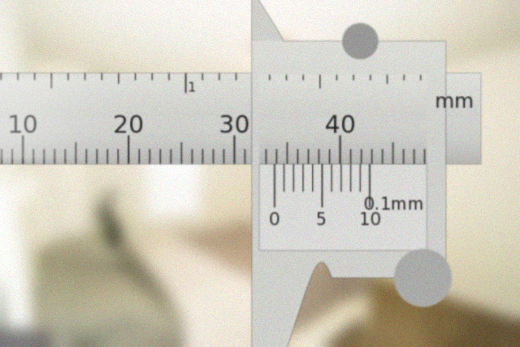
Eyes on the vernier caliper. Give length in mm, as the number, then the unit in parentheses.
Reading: 33.8 (mm)
